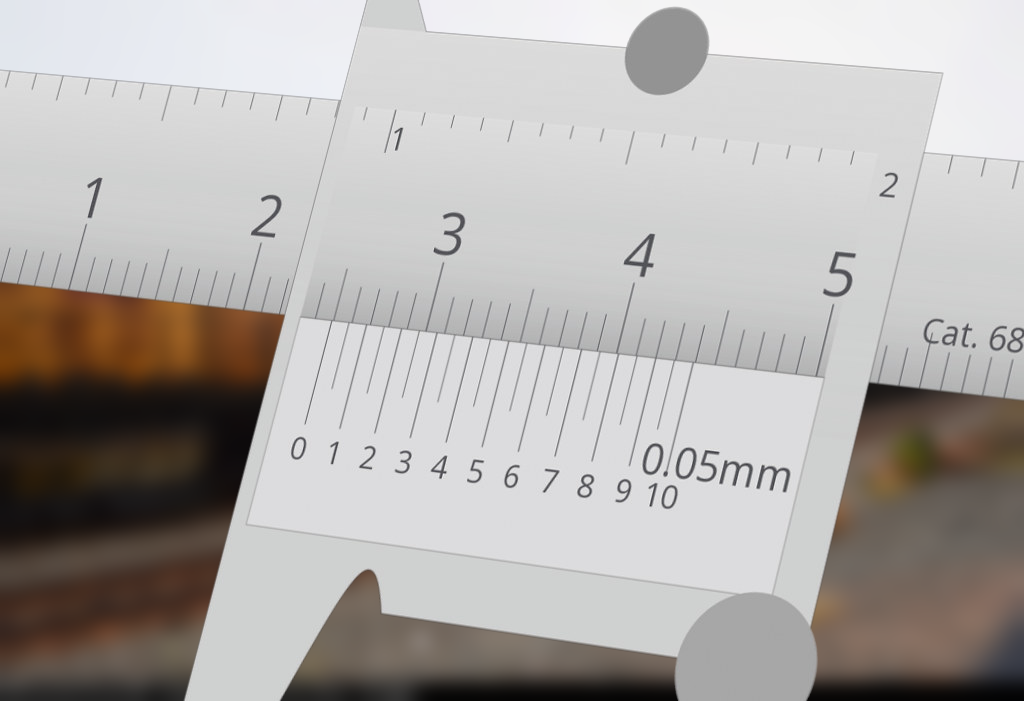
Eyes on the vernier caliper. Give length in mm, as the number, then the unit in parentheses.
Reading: 24.9 (mm)
